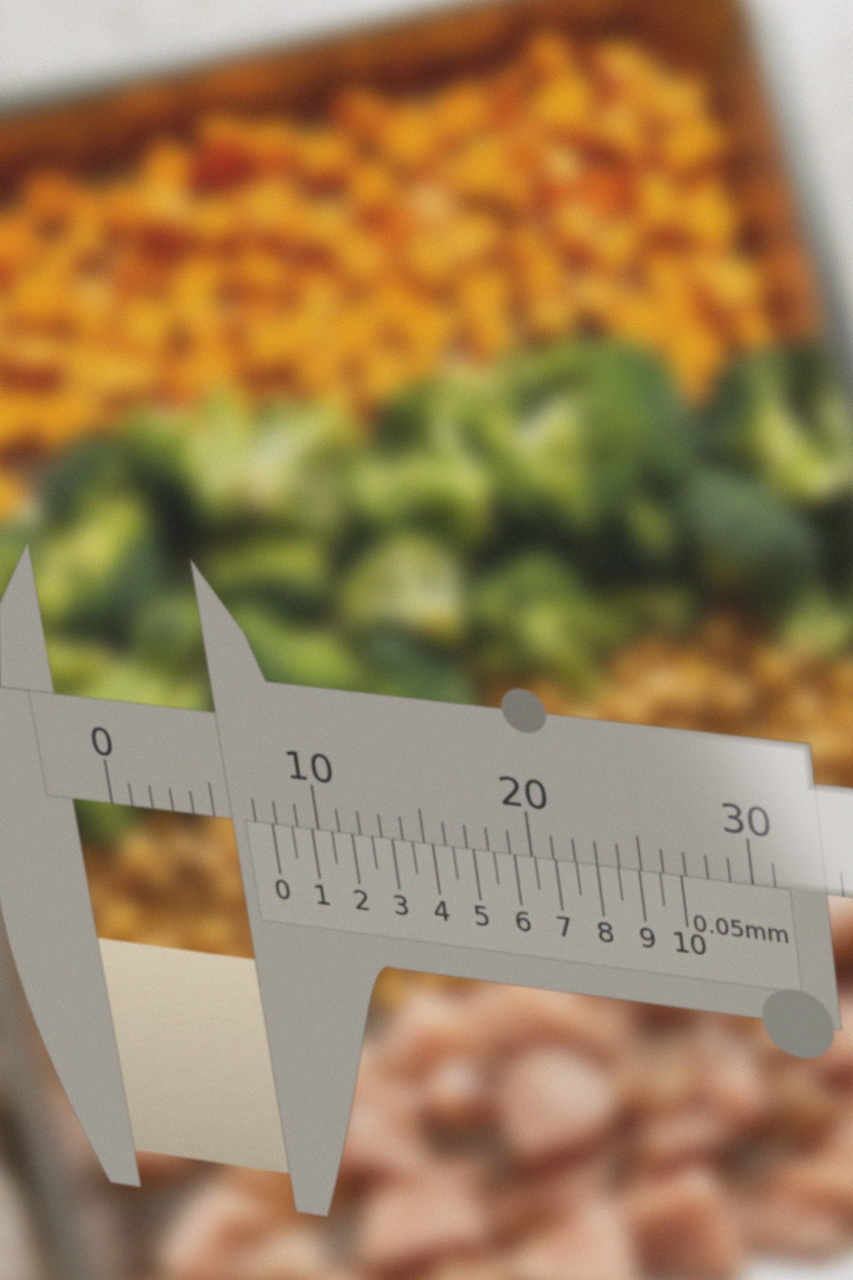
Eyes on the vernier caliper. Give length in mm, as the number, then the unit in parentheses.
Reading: 7.8 (mm)
